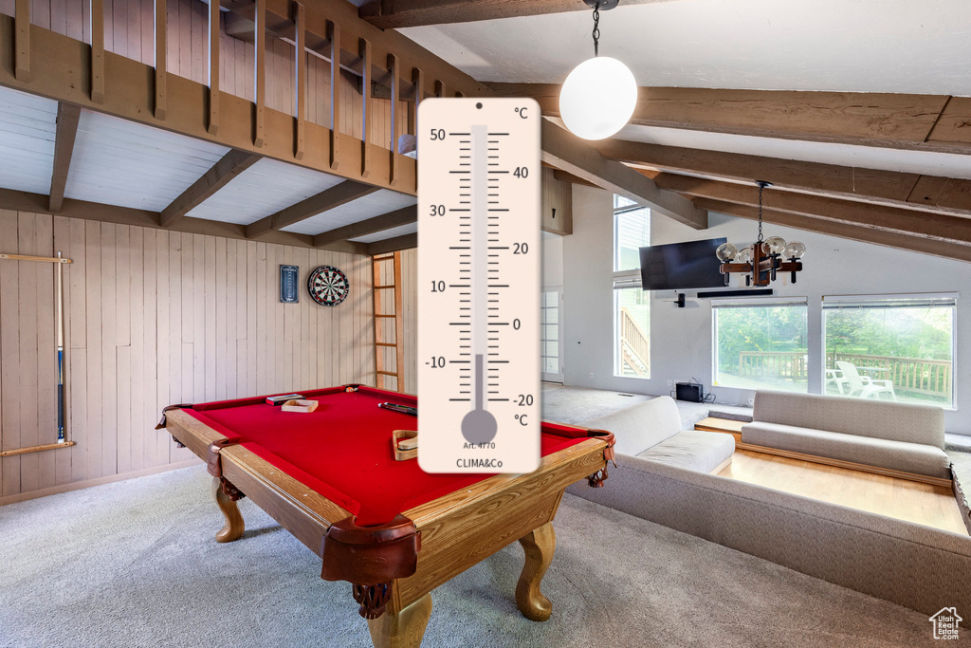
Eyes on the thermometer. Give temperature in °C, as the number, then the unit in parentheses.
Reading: -8 (°C)
